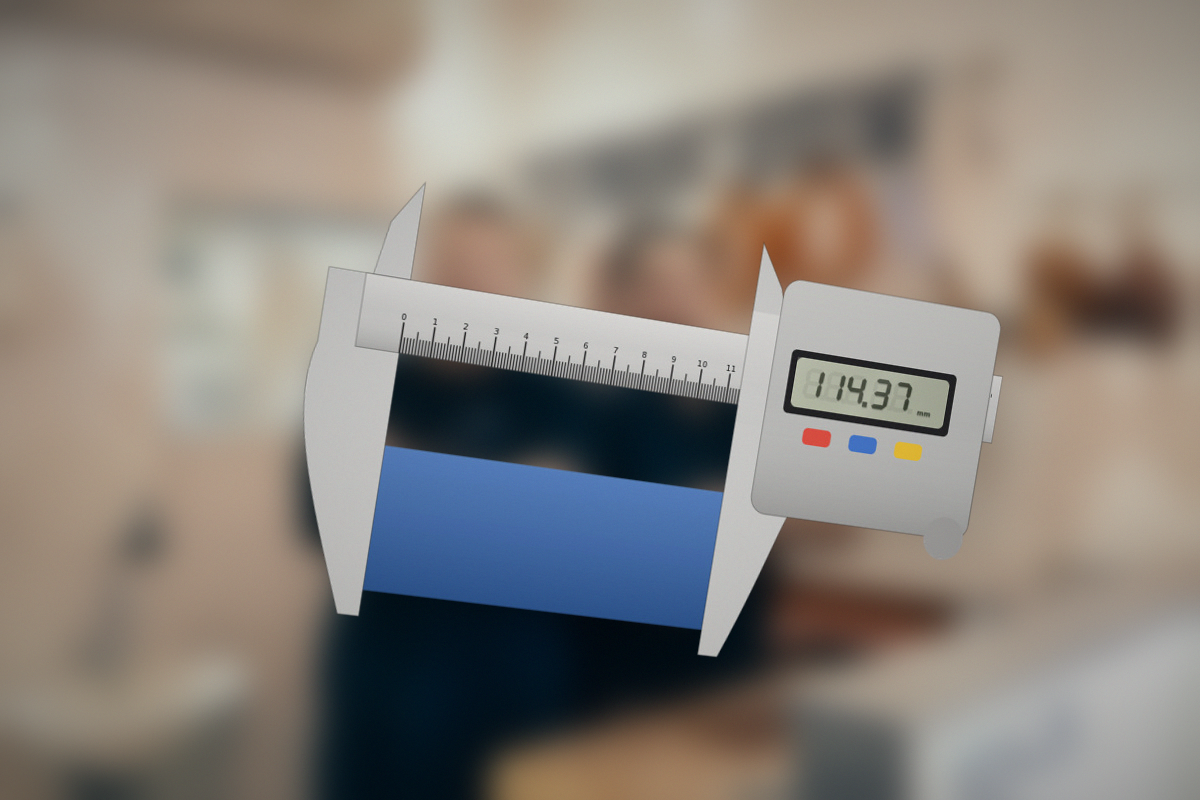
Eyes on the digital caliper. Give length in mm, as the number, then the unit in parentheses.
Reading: 114.37 (mm)
